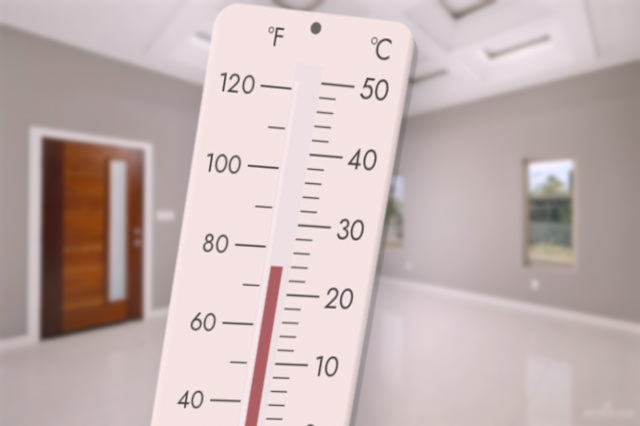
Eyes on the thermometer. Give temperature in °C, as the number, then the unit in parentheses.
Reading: 24 (°C)
